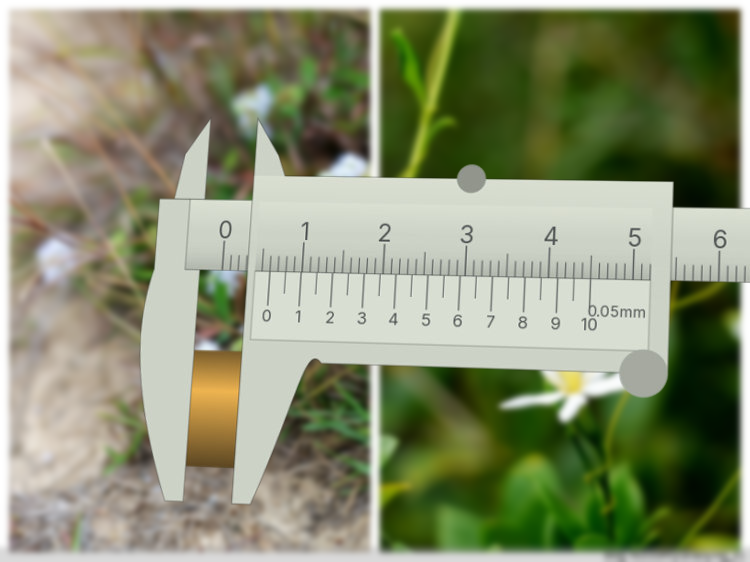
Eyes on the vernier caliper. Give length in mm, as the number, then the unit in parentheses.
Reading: 6.0 (mm)
